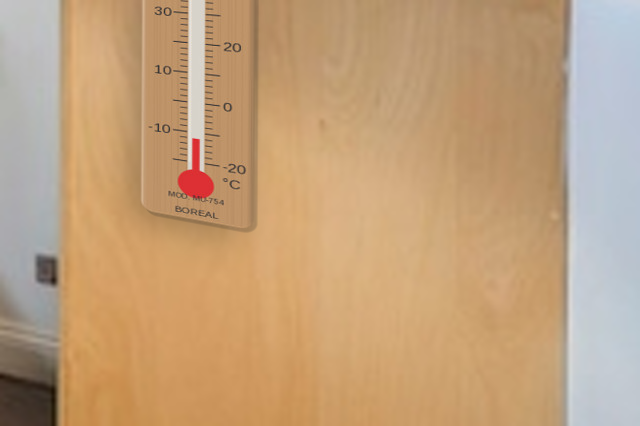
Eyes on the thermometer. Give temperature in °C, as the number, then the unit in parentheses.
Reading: -12 (°C)
